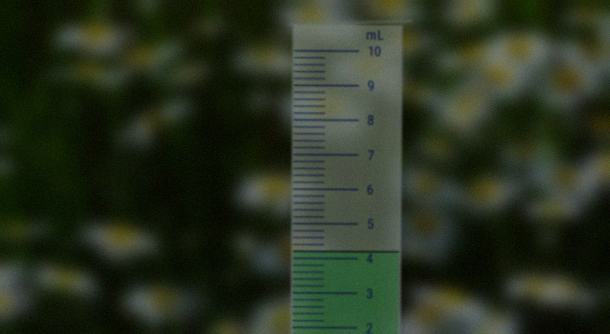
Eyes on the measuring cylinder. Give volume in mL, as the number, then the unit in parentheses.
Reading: 4.2 (mL)
